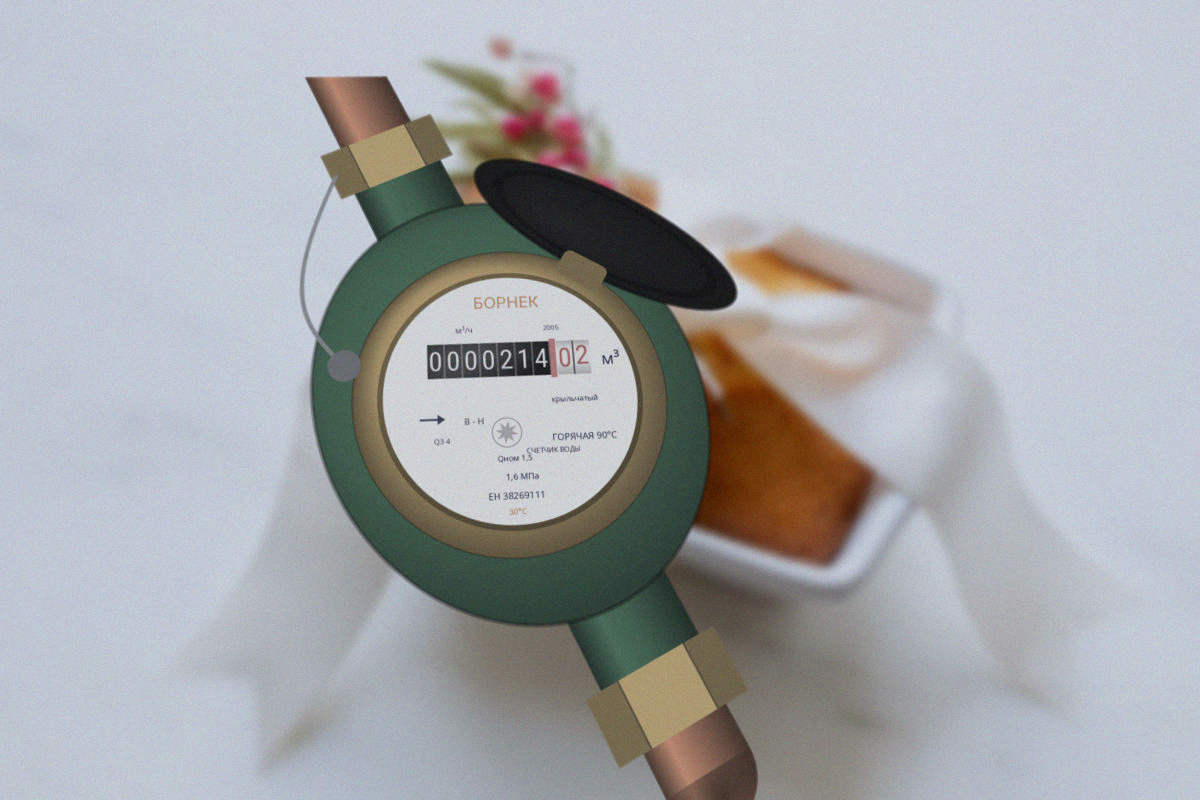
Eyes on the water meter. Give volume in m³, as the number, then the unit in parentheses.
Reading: 214.02 (m³)
